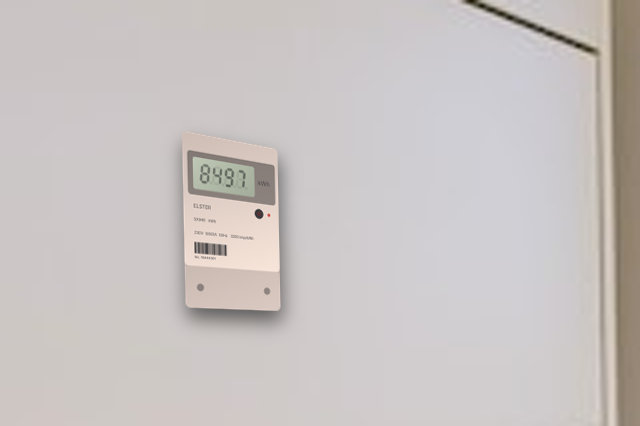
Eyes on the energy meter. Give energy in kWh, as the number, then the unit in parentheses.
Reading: 8497 (kWh)
